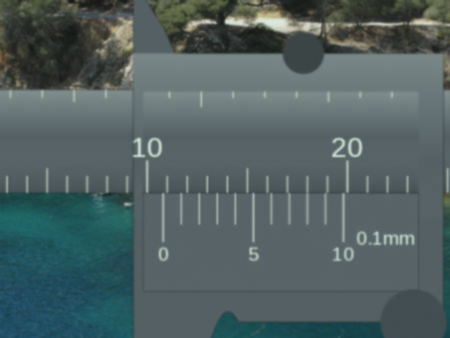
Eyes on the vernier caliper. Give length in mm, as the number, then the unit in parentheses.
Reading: 10.8 (mm)
